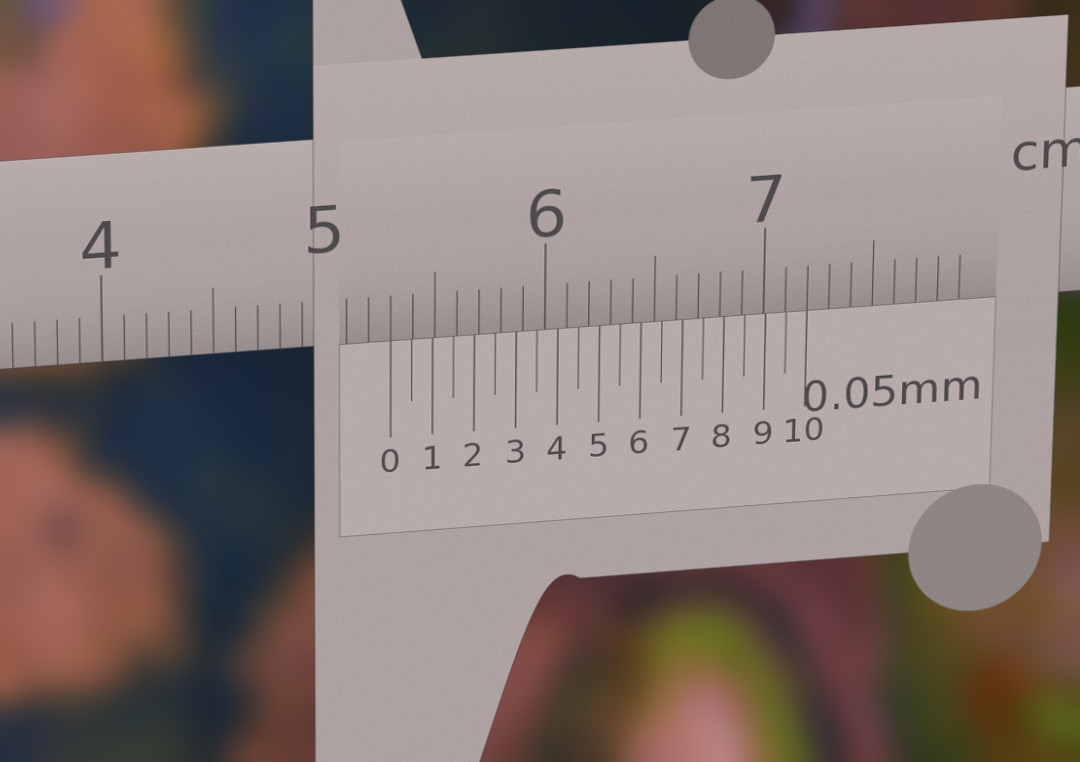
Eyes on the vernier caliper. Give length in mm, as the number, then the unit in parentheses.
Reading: 53.0 (mm)
